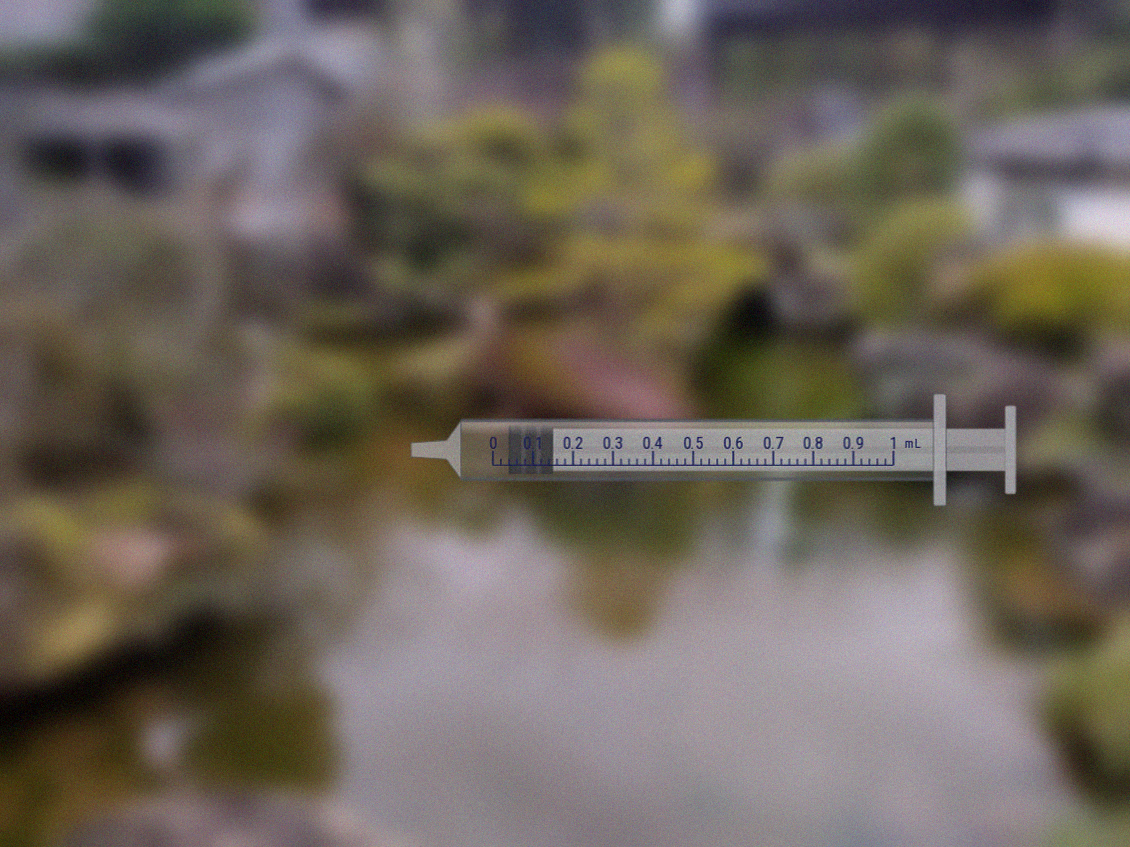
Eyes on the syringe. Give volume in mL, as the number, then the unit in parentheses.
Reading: 0.04 (mL)
